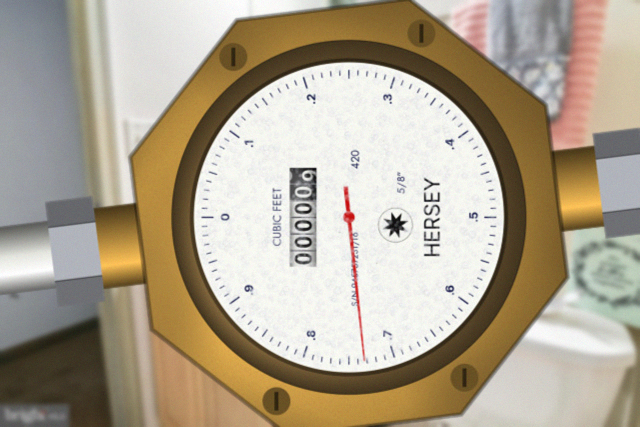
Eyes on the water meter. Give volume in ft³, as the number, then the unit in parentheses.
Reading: 8.73 (ft³)
